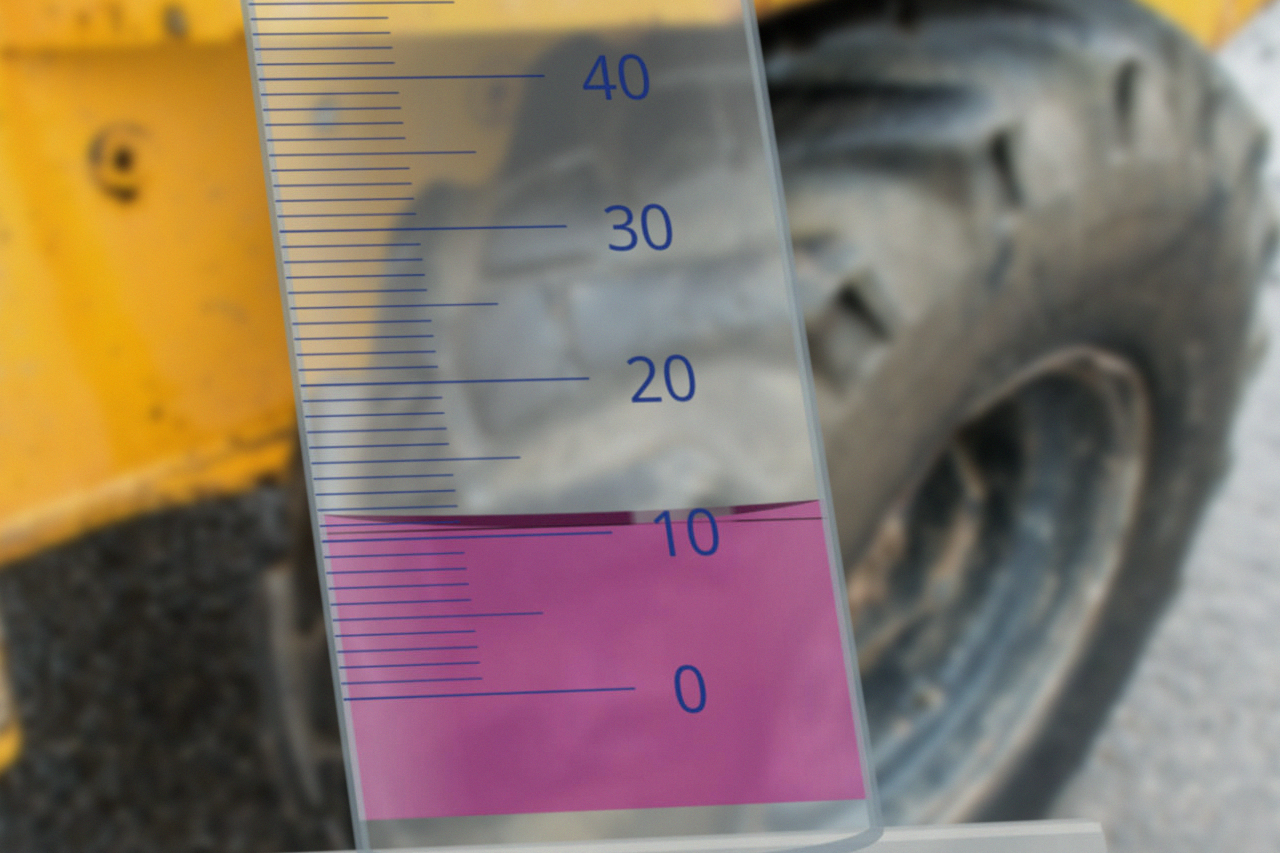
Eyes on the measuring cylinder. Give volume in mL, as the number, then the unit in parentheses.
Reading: 10.5 (mL)
